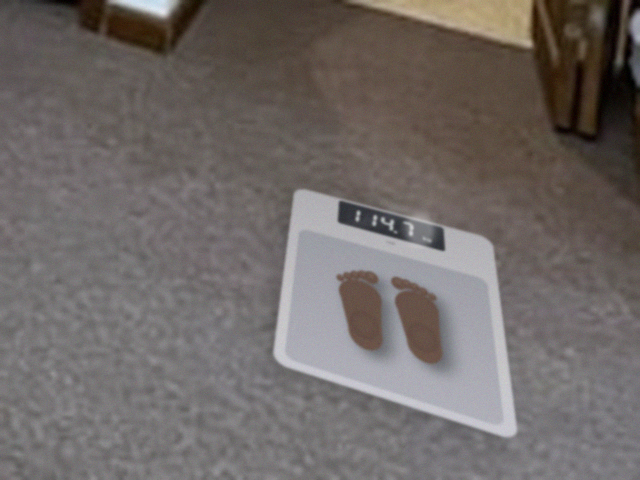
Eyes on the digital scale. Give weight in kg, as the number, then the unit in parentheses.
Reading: 114.7 (kg)
